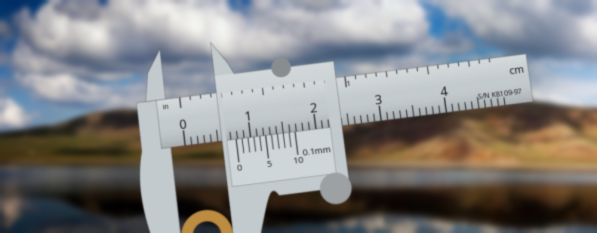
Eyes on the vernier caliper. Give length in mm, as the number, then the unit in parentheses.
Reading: 7.8 (mm)
